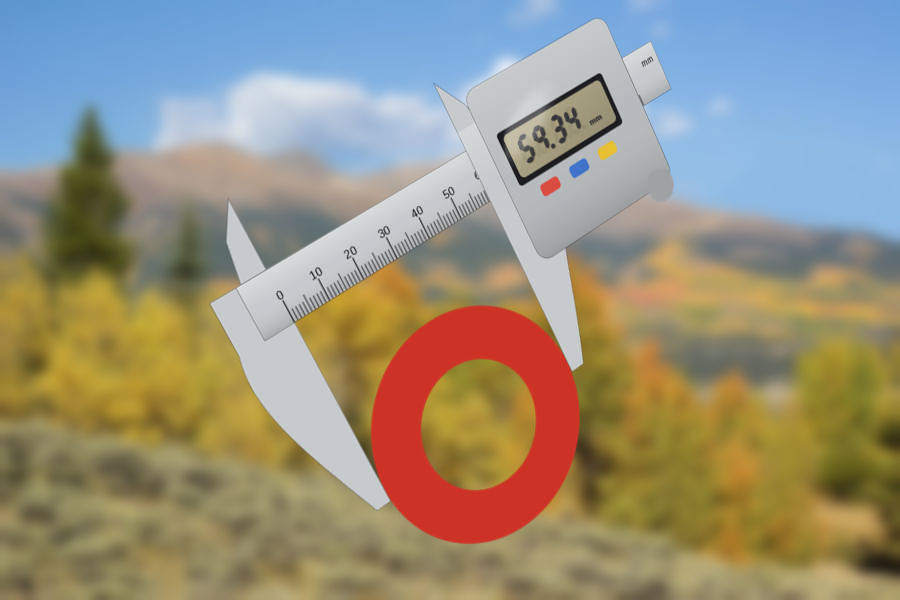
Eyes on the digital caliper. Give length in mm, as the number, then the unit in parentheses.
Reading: 59.34 (mm)
